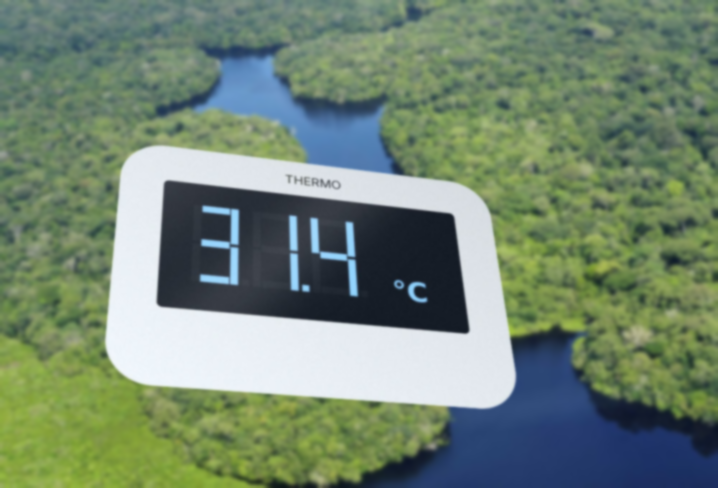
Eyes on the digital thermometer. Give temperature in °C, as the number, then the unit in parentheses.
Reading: 31.4 (°C)
